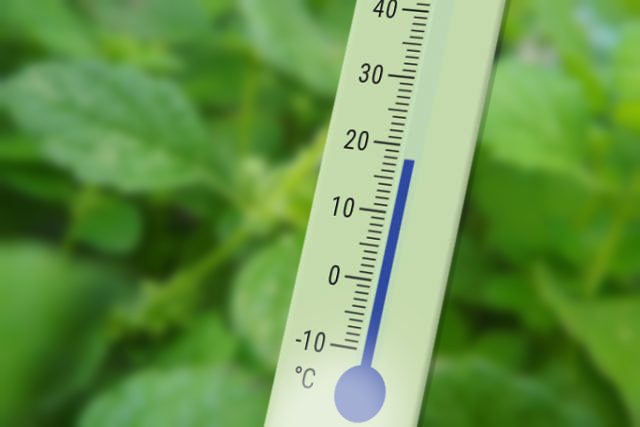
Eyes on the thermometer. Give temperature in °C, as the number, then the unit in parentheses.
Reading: 18 (°C)
